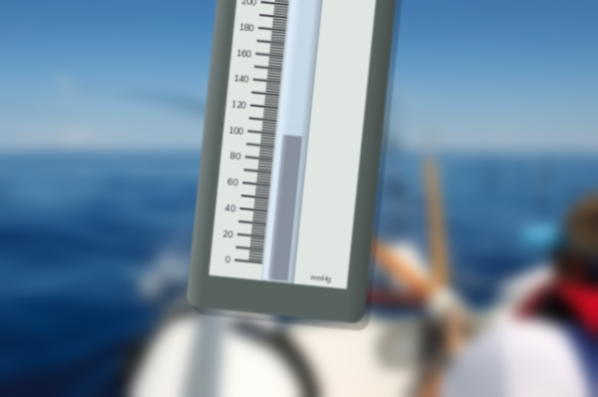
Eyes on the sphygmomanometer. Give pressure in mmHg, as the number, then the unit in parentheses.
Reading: 100 (mmHg)
